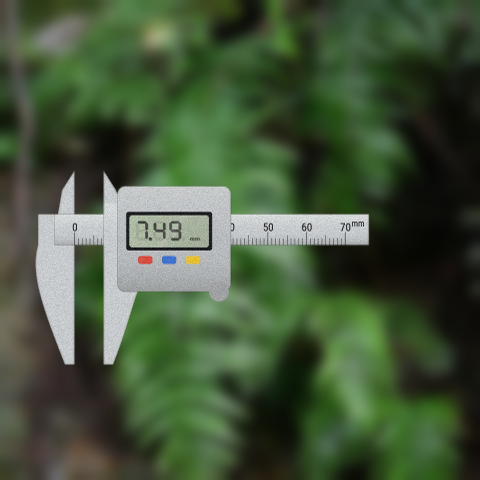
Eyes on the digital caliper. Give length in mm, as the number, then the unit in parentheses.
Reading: 7.49 (mm)
